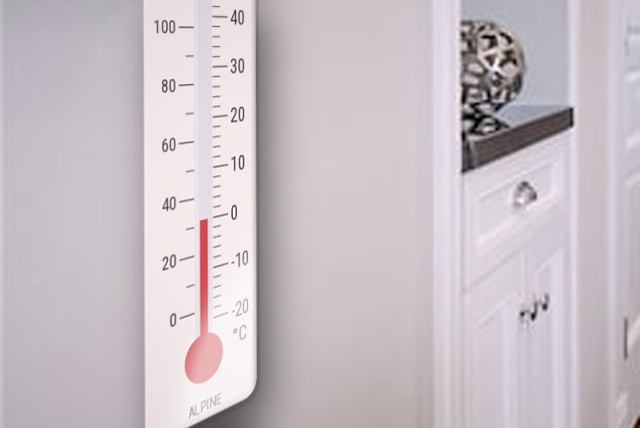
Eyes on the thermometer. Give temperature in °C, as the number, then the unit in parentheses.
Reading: 0 (°C)
